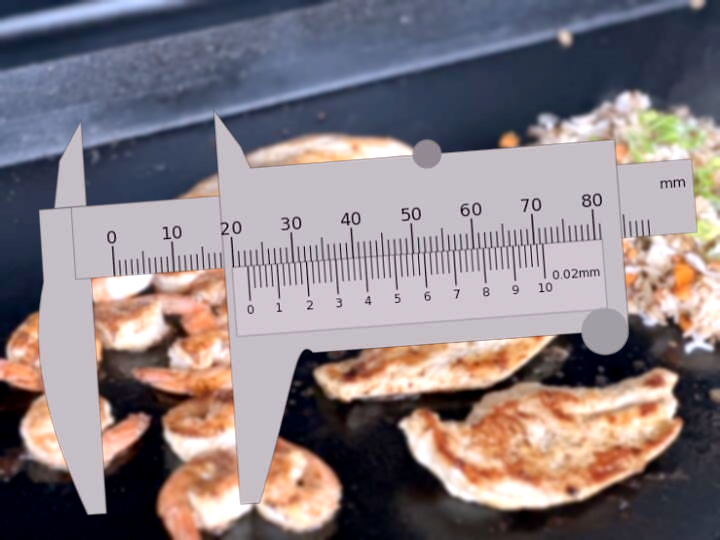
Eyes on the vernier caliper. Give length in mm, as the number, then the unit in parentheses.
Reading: 22.4 (mm)
